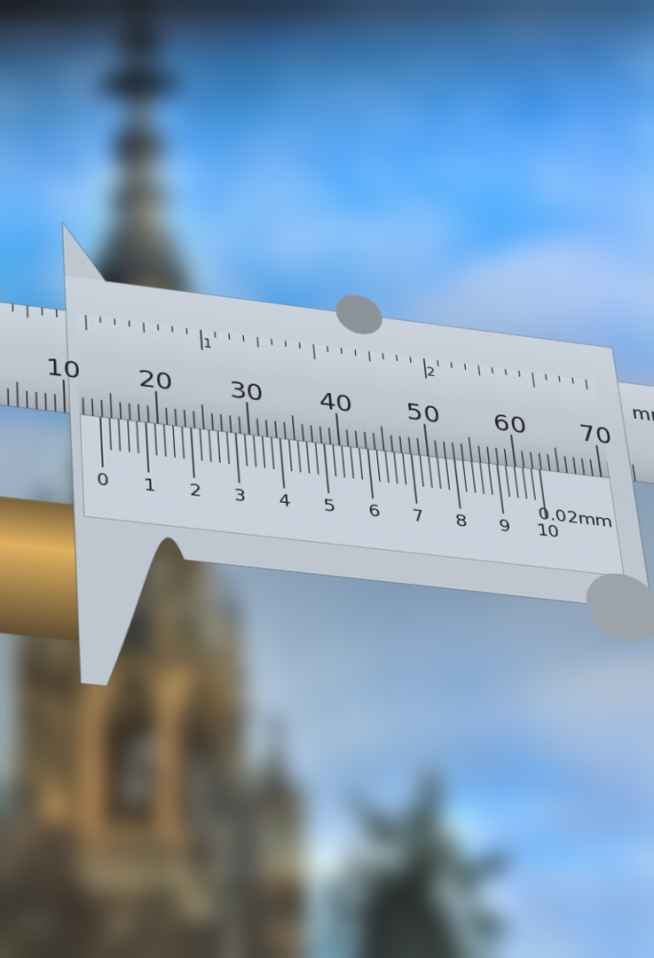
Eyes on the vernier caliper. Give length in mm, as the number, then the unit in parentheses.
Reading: 13.8 (mm)
